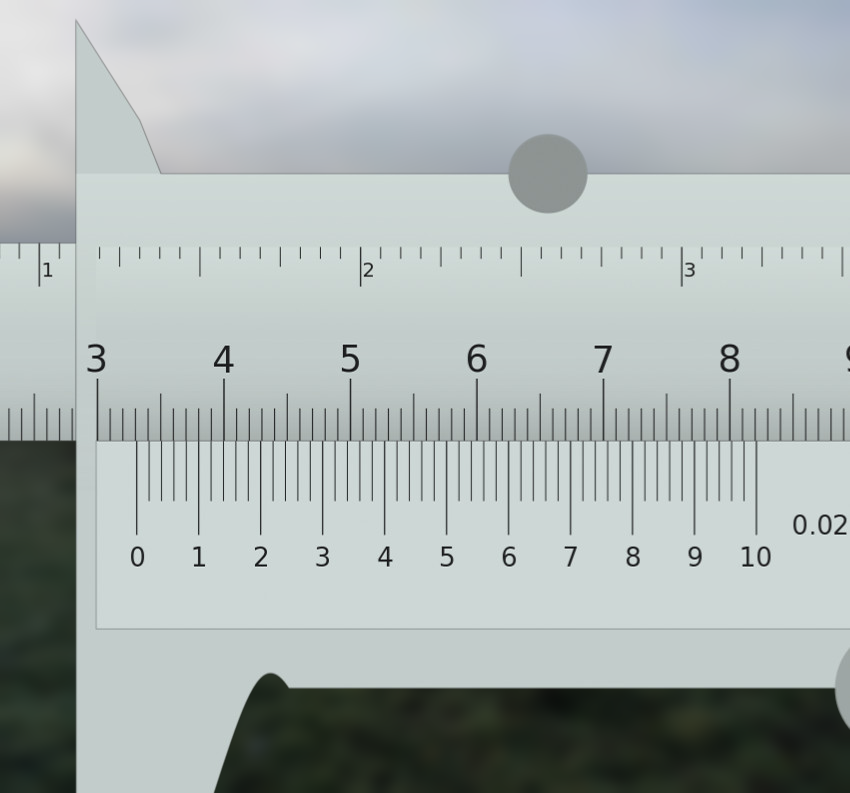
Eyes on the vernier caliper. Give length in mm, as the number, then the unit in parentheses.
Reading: 33.1 (mm)
